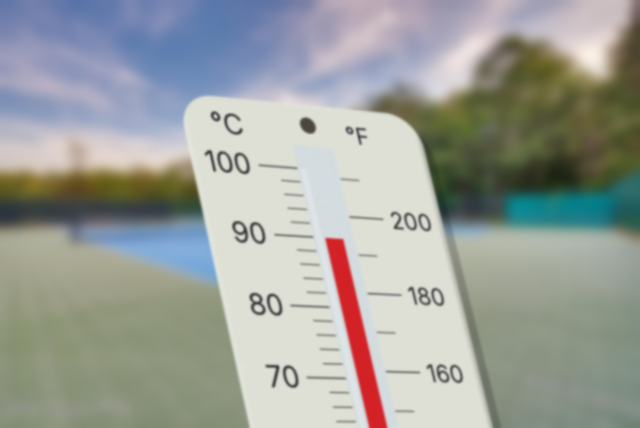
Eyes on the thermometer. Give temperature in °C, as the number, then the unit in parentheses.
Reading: 90 (°C)
